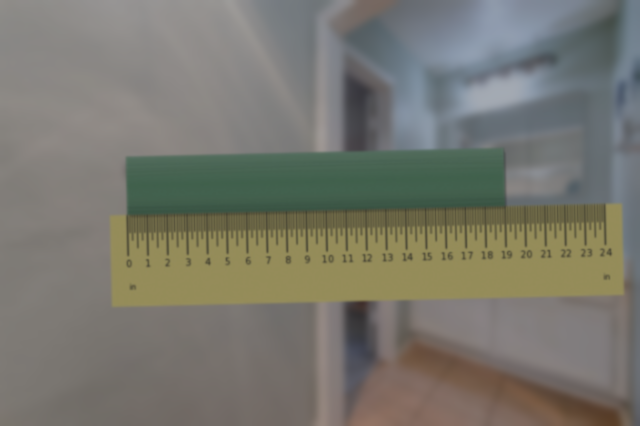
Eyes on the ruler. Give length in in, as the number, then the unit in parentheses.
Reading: 19 (in)
